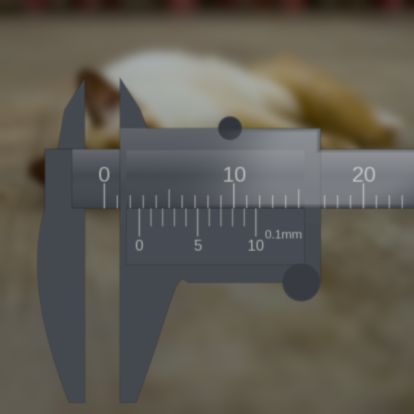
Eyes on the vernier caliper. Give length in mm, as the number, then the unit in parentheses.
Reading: 2.7 (mm)
